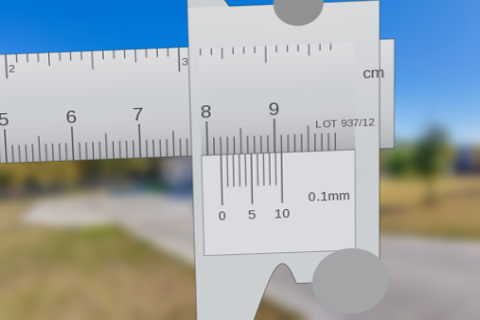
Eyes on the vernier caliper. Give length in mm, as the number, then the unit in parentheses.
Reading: 82.0 (mm)
